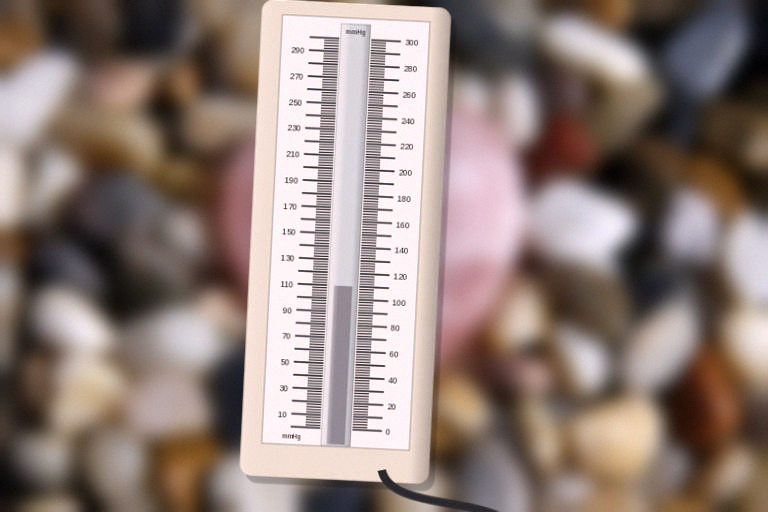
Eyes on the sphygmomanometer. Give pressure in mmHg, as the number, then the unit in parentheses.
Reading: 110 (mmHg)
